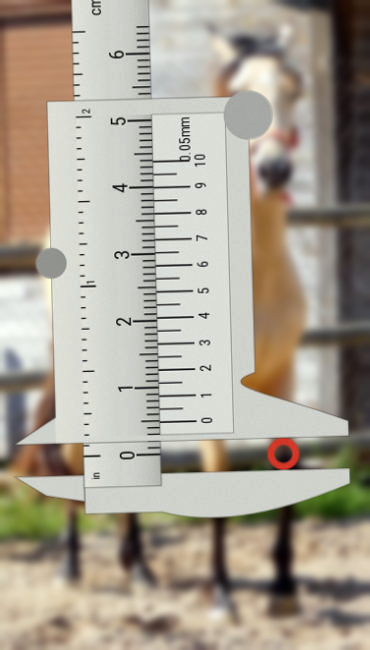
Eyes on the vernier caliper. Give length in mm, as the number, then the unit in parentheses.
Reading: 4.8 (mm)
